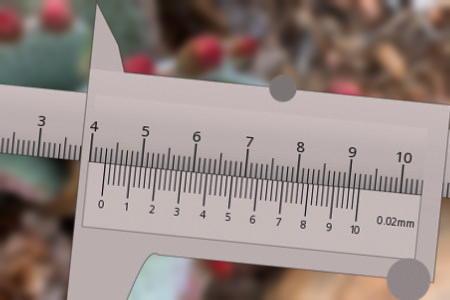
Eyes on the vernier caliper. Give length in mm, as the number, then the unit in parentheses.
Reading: 43.0 (mm)
